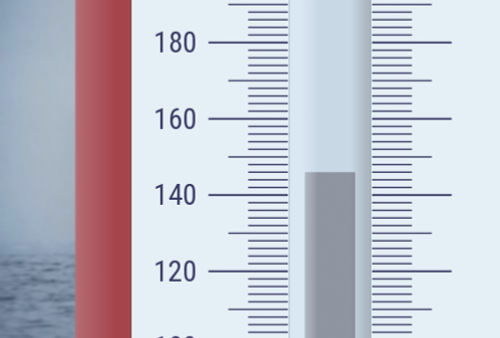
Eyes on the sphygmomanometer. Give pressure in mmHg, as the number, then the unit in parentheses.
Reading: 146 (mmHg)
